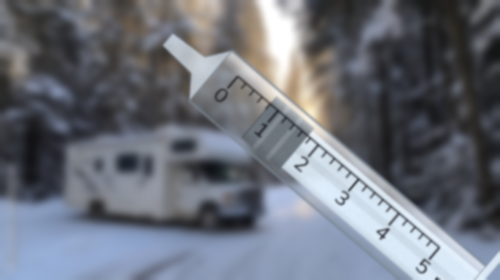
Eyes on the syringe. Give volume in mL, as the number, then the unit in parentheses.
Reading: 0.8 (mL)
